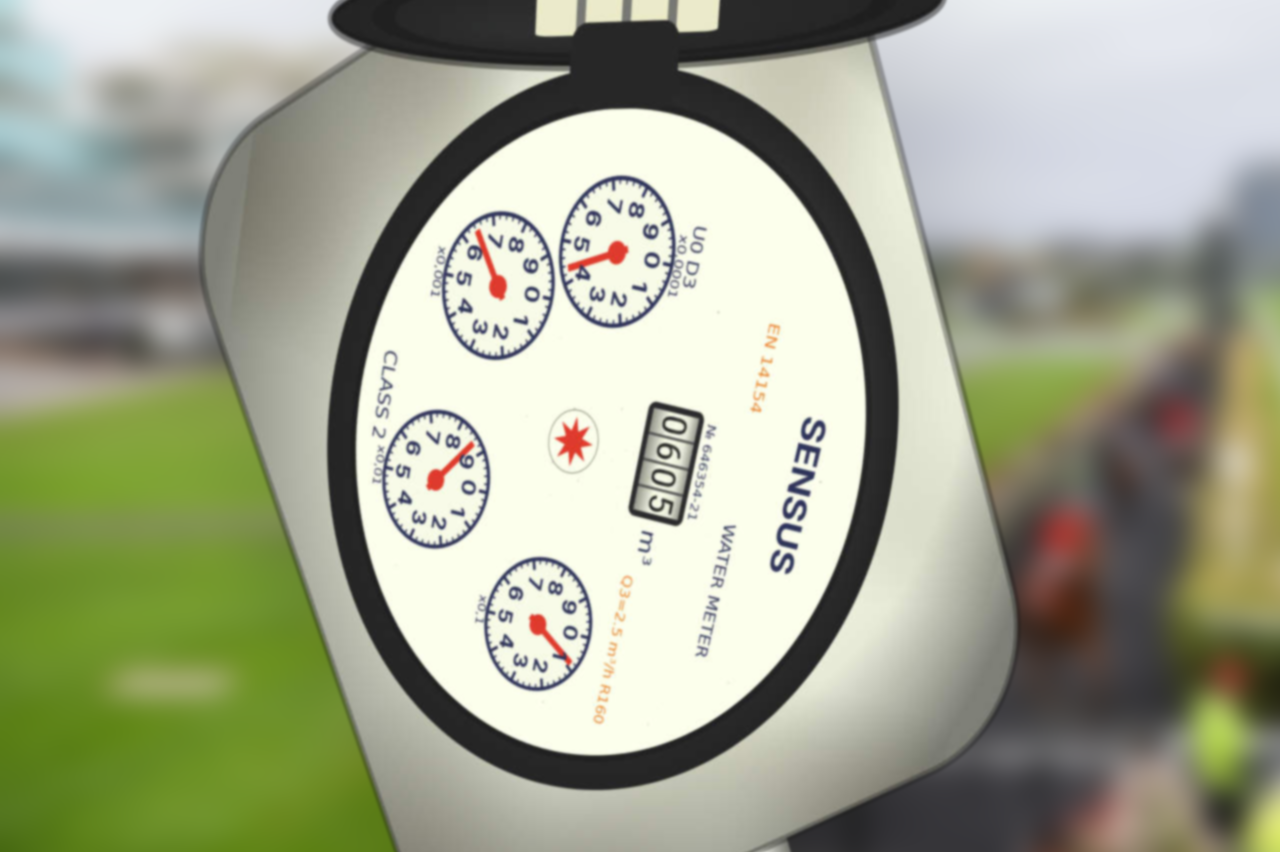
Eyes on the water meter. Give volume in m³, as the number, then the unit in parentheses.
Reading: 605.0864 (m³)
